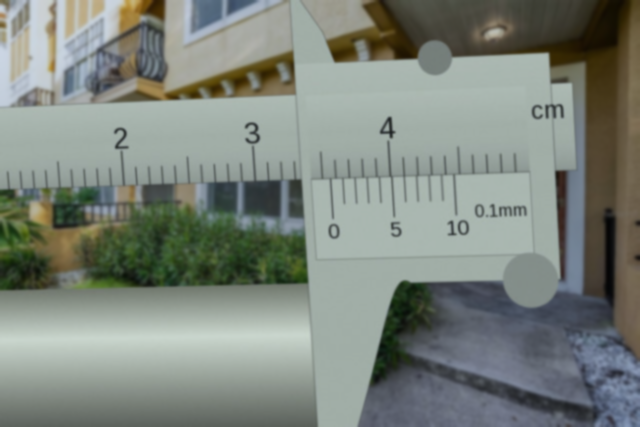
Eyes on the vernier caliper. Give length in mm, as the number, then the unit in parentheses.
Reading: 35.6 (mm)
